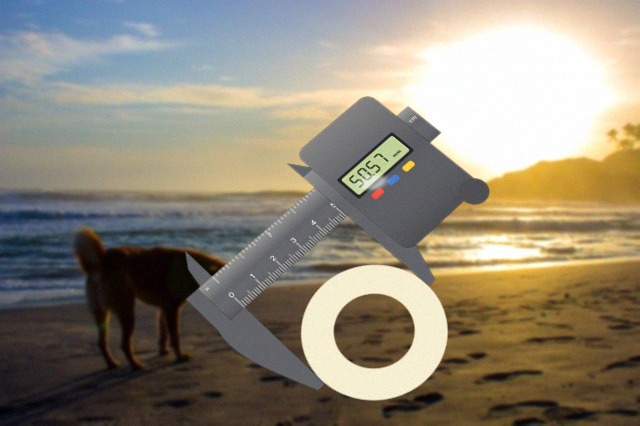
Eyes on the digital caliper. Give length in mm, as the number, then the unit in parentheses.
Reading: 50.57 (mm)
